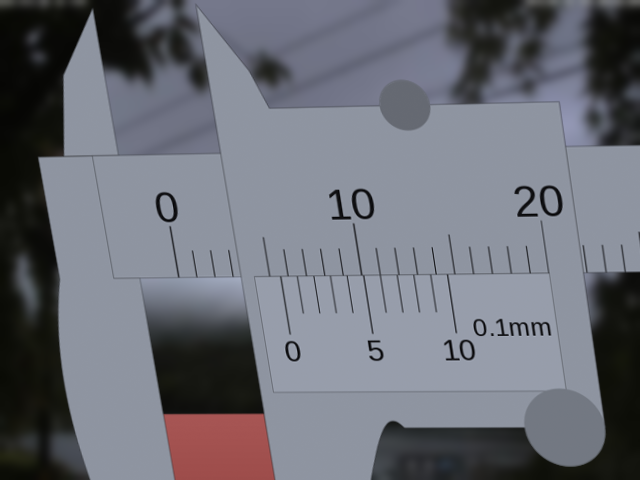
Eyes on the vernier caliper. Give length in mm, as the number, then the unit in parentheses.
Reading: 5.6 (mm)
